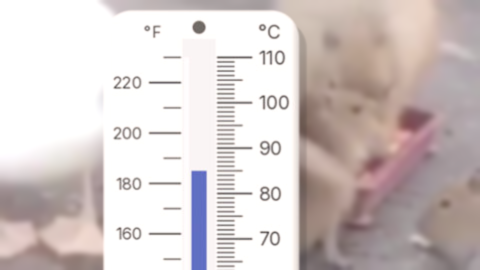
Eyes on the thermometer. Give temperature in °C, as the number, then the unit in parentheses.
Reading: 85 (°C)
